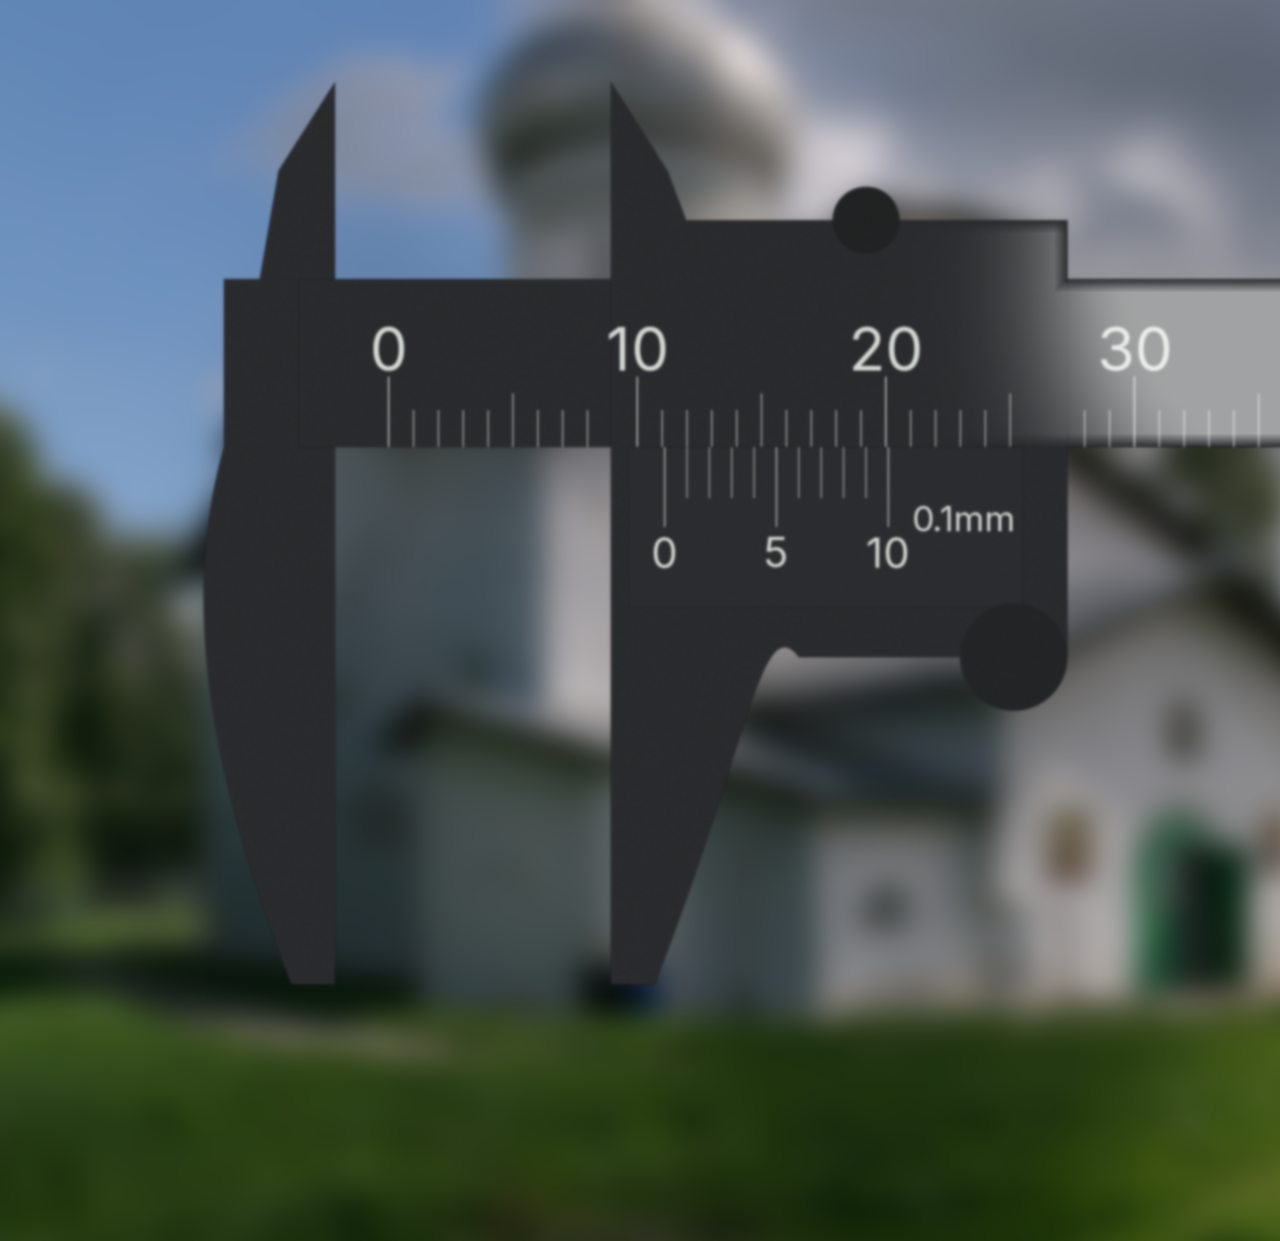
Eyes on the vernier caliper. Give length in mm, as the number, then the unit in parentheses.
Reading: 11.1 (mm)
